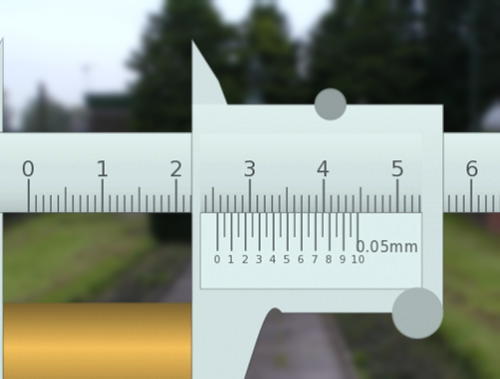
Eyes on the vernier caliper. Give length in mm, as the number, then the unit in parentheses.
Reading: 25.6 (mm)
